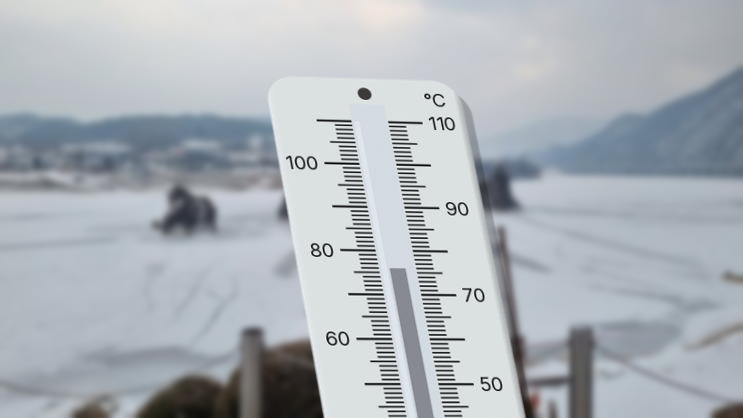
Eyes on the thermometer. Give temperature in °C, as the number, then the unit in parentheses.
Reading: 76 (°C)
